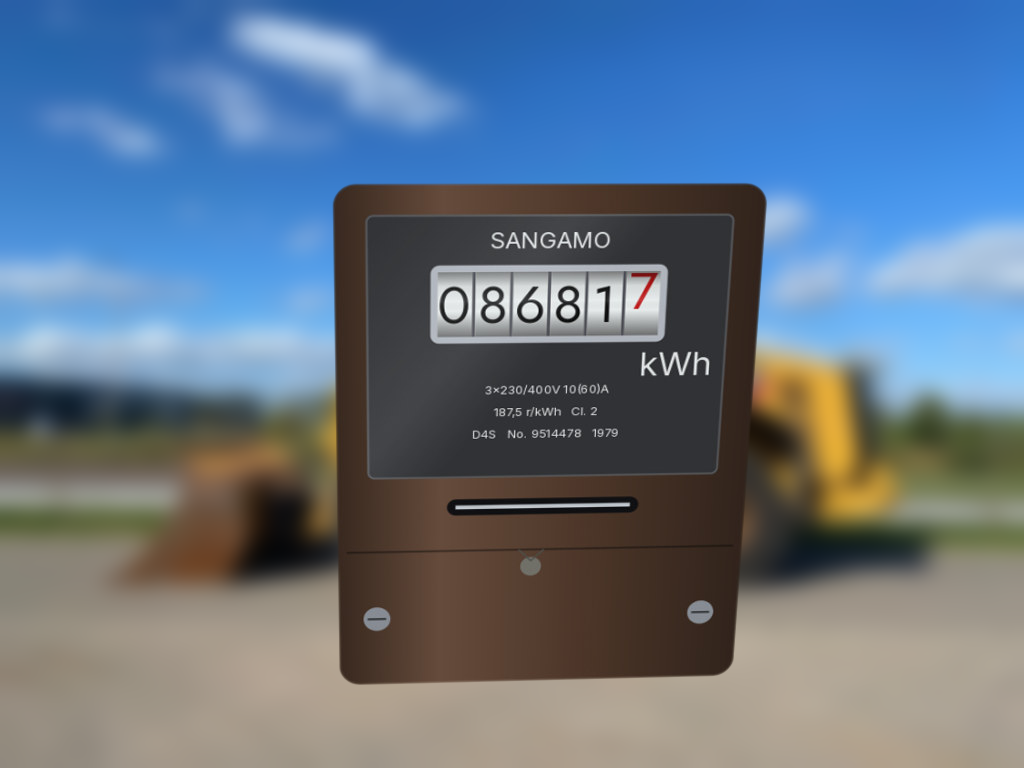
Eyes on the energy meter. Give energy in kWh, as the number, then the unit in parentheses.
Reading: 8681.7 (kWh)
